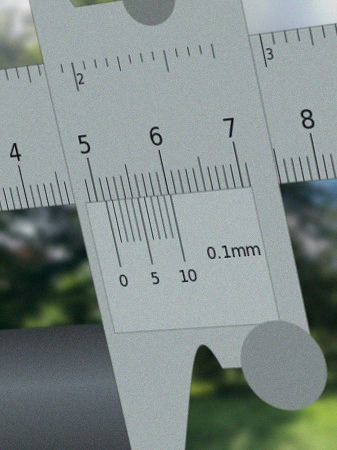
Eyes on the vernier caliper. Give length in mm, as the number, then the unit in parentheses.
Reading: 51.2 (mm)
